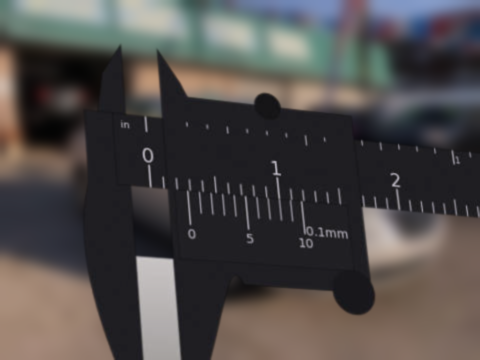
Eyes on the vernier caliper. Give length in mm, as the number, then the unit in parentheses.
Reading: 2.8 (mm)
